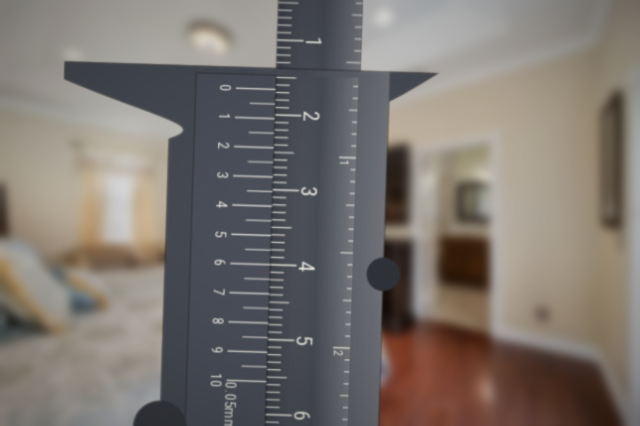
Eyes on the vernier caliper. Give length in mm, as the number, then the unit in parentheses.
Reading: 16.6 (mm)
